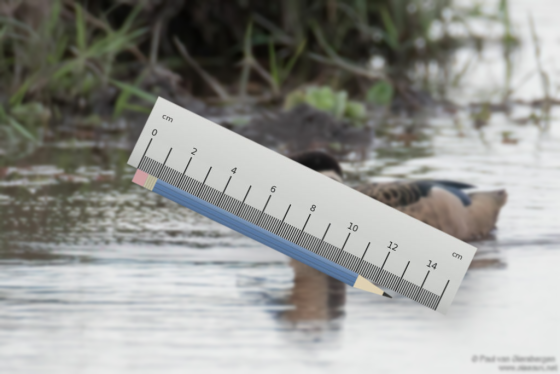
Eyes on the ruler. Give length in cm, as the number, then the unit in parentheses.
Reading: 13 (cm)
